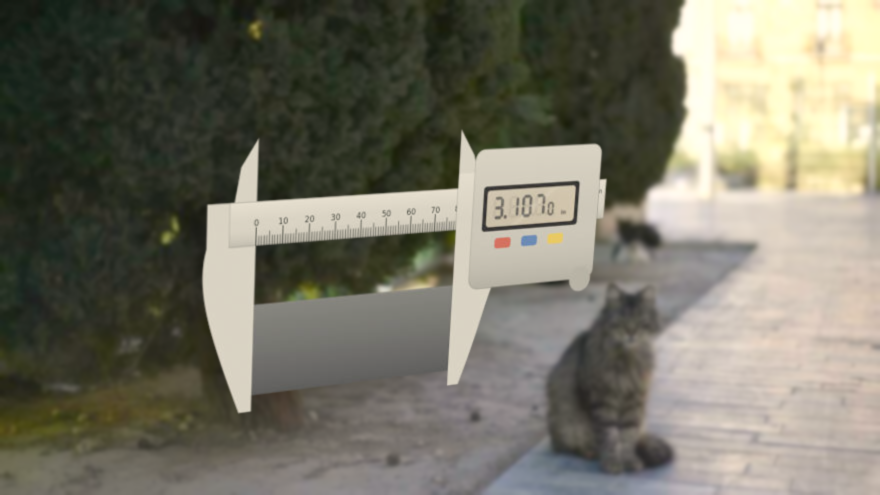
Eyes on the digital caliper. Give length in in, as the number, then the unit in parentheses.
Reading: 3.1070 (in)
